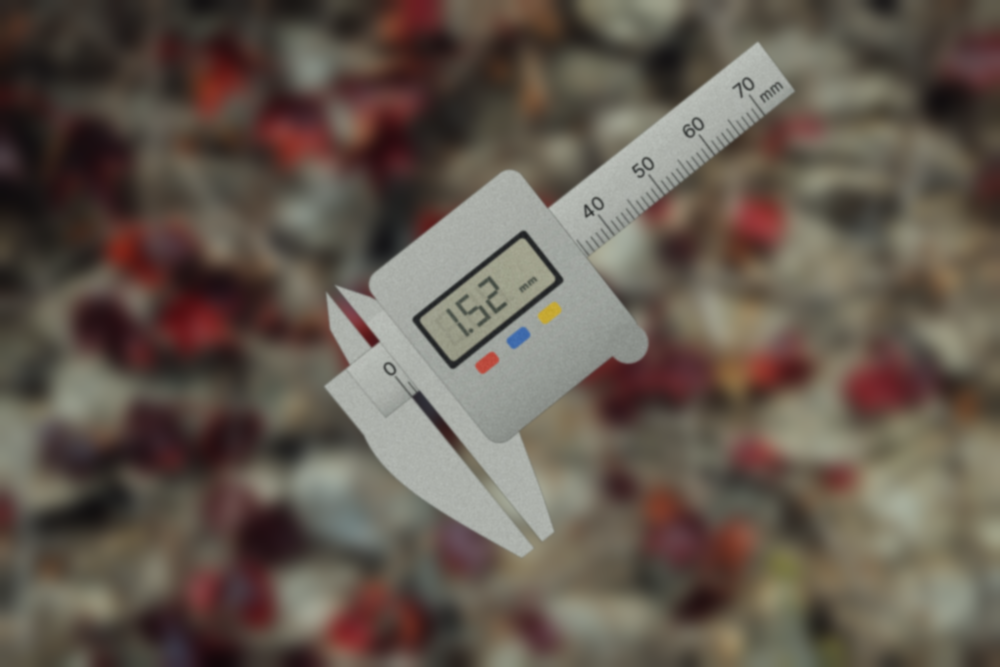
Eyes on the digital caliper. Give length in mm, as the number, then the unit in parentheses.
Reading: 1.52 (mm)
